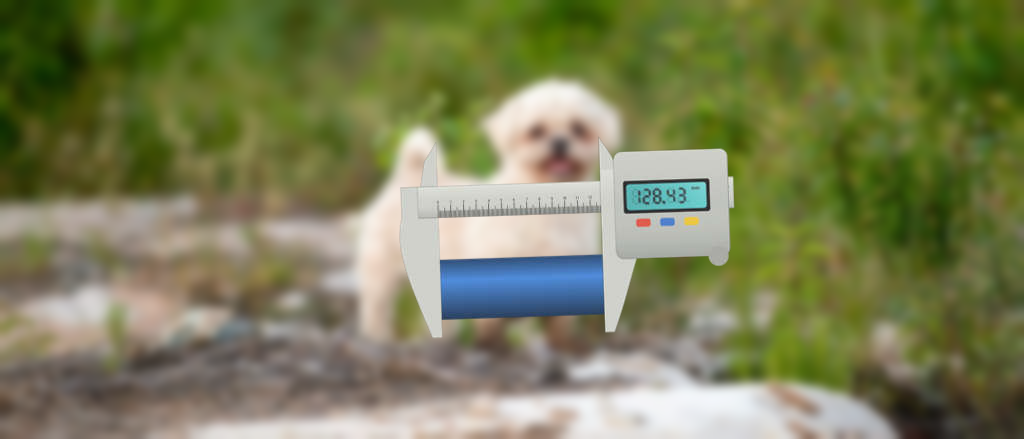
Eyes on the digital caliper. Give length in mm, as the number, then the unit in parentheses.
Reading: 128.43 (mm)
